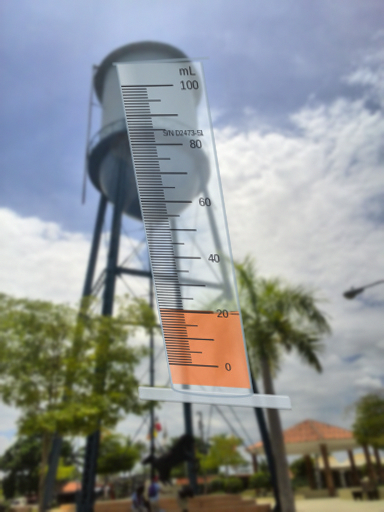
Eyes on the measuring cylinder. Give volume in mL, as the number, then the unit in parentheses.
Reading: 20 (mL)
